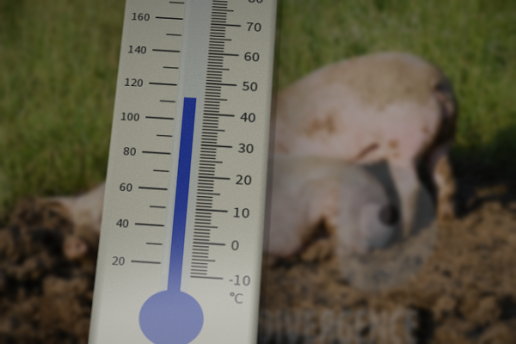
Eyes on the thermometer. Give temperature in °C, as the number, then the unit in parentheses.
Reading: 45 (°C)
